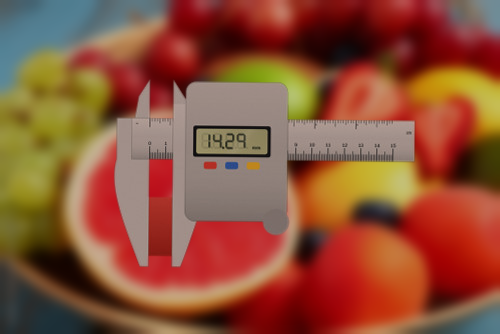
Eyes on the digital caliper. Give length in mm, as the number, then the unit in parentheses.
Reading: 14.29 (mm)
